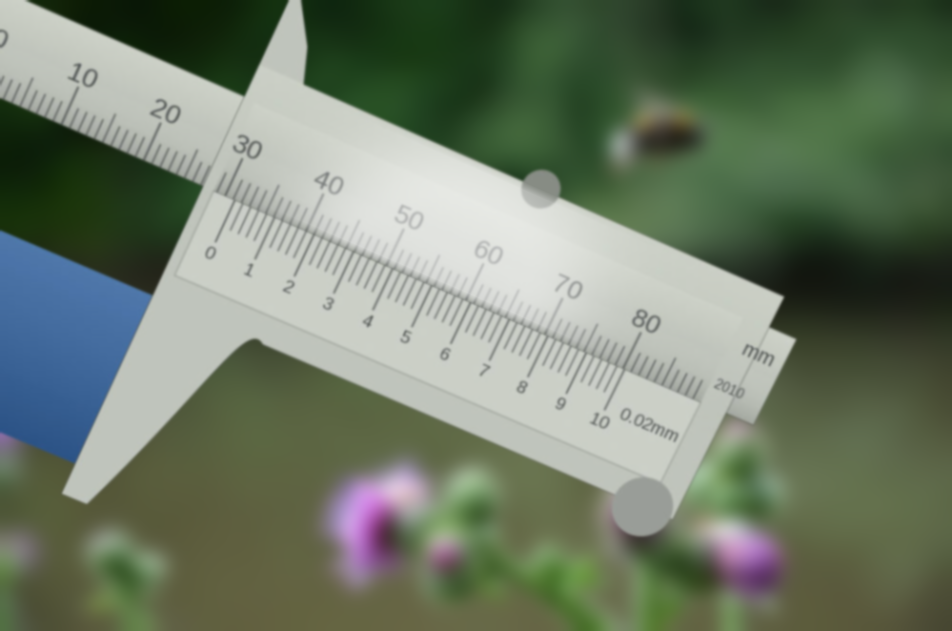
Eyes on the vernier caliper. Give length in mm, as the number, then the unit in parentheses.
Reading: 31.2 (mm)
